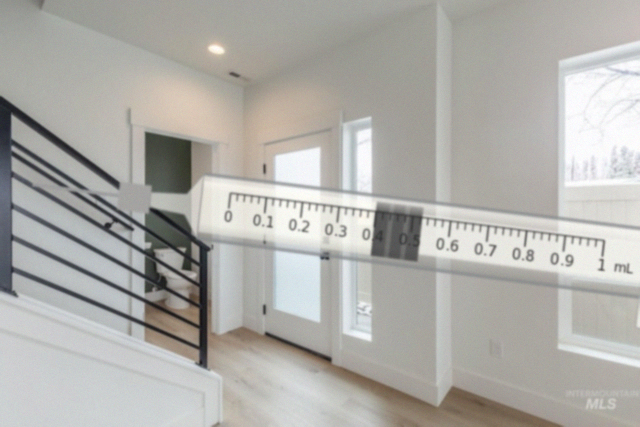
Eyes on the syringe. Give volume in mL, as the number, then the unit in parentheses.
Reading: 0.4 (mL)
